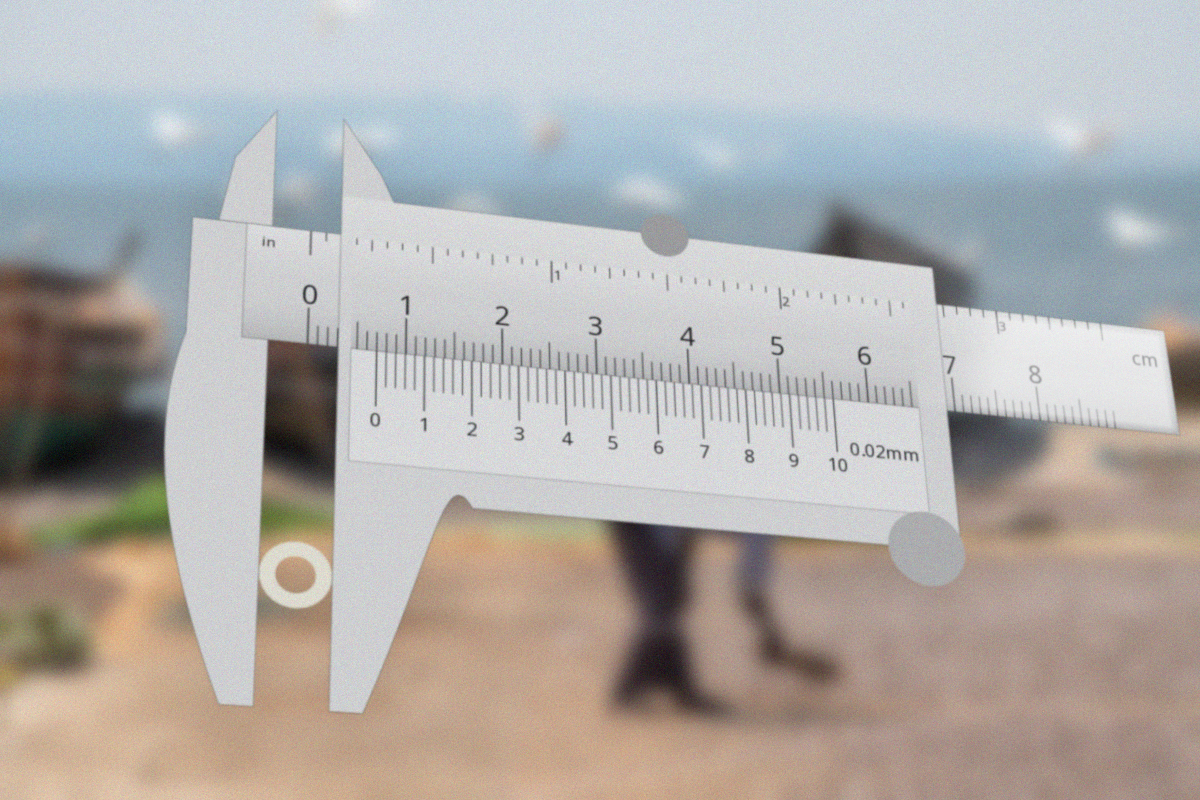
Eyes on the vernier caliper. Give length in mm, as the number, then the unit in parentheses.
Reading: 7.0 (mm)
